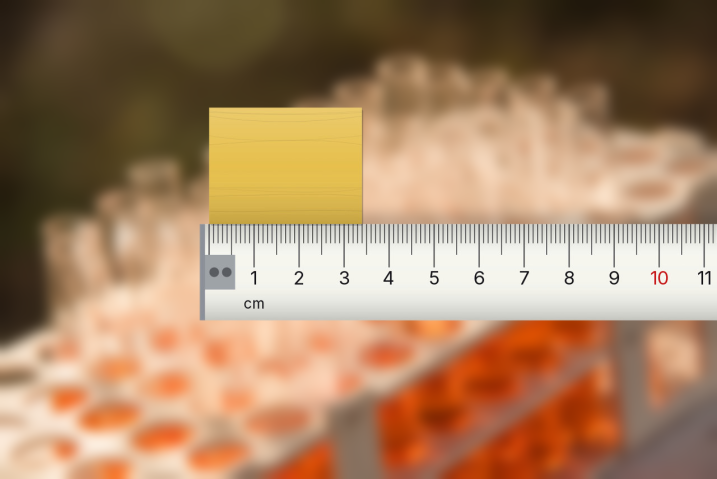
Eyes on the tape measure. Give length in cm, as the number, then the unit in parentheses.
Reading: 3.4 (cm)
